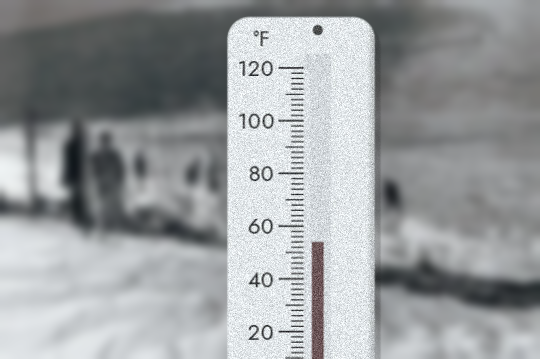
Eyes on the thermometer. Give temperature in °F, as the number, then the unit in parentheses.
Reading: 54 (°F)
